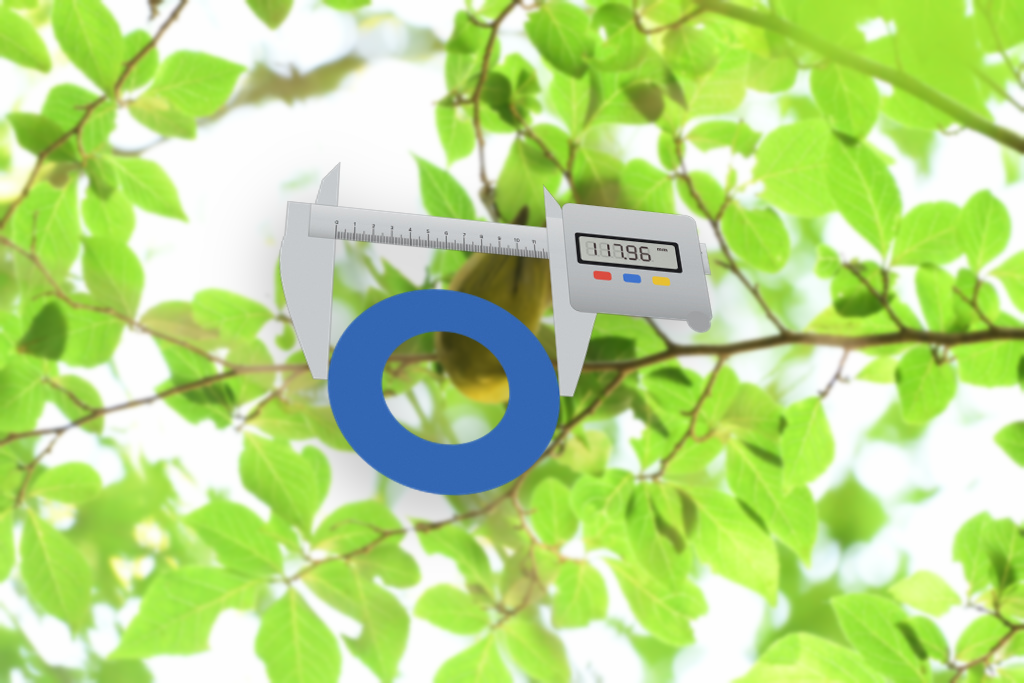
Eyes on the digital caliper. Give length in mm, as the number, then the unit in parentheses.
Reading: 117.96 (mm)
